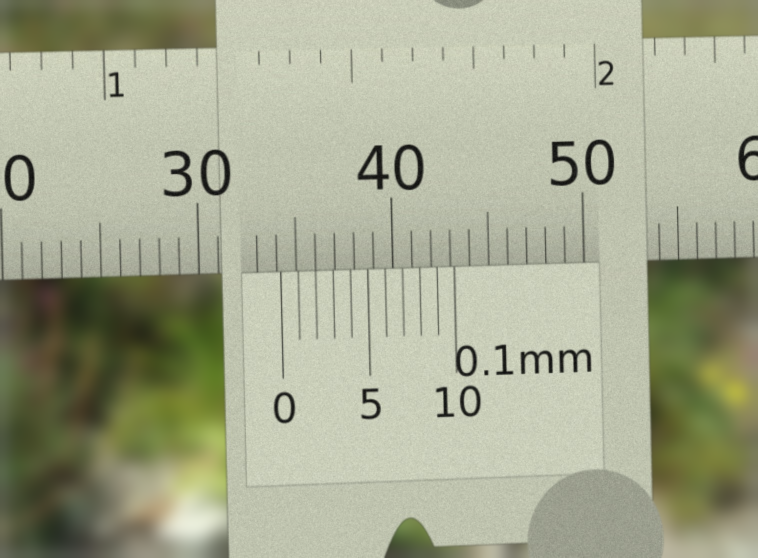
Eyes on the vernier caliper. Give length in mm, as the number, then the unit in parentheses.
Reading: 34.2 (mm)
